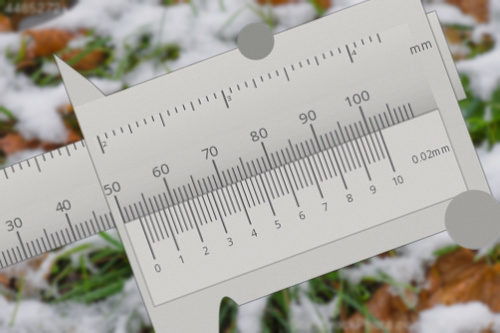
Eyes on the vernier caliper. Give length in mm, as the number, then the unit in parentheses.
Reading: 53.0 (mm)
